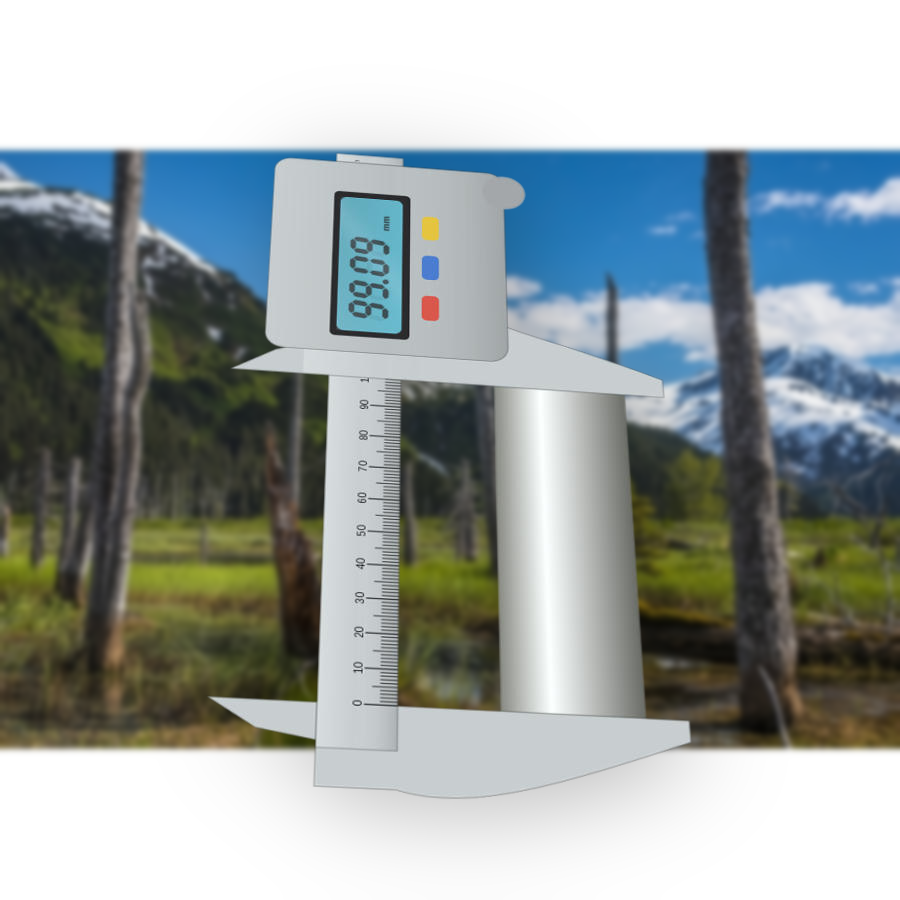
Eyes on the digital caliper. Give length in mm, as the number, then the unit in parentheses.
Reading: 99.09 (mm)
